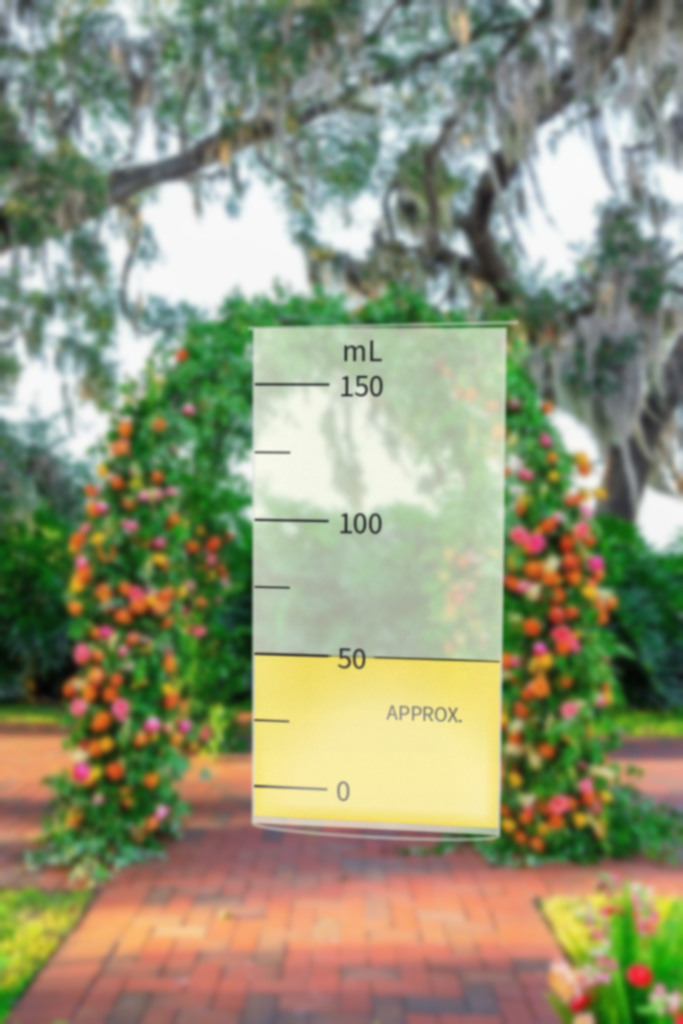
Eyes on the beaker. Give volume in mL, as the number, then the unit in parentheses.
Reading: 50 (mL)
